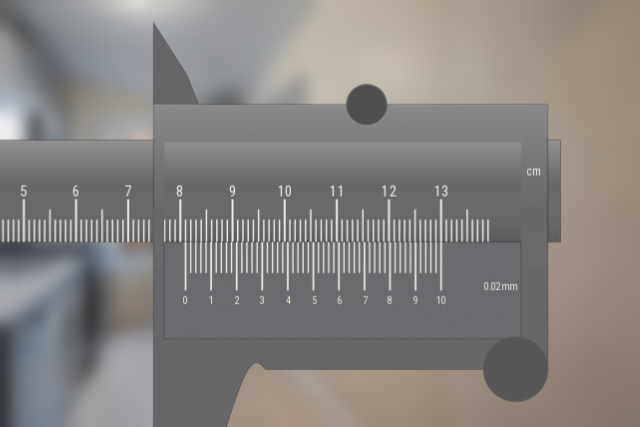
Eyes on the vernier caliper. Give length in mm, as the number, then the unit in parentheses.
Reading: 81.0 (mm)
